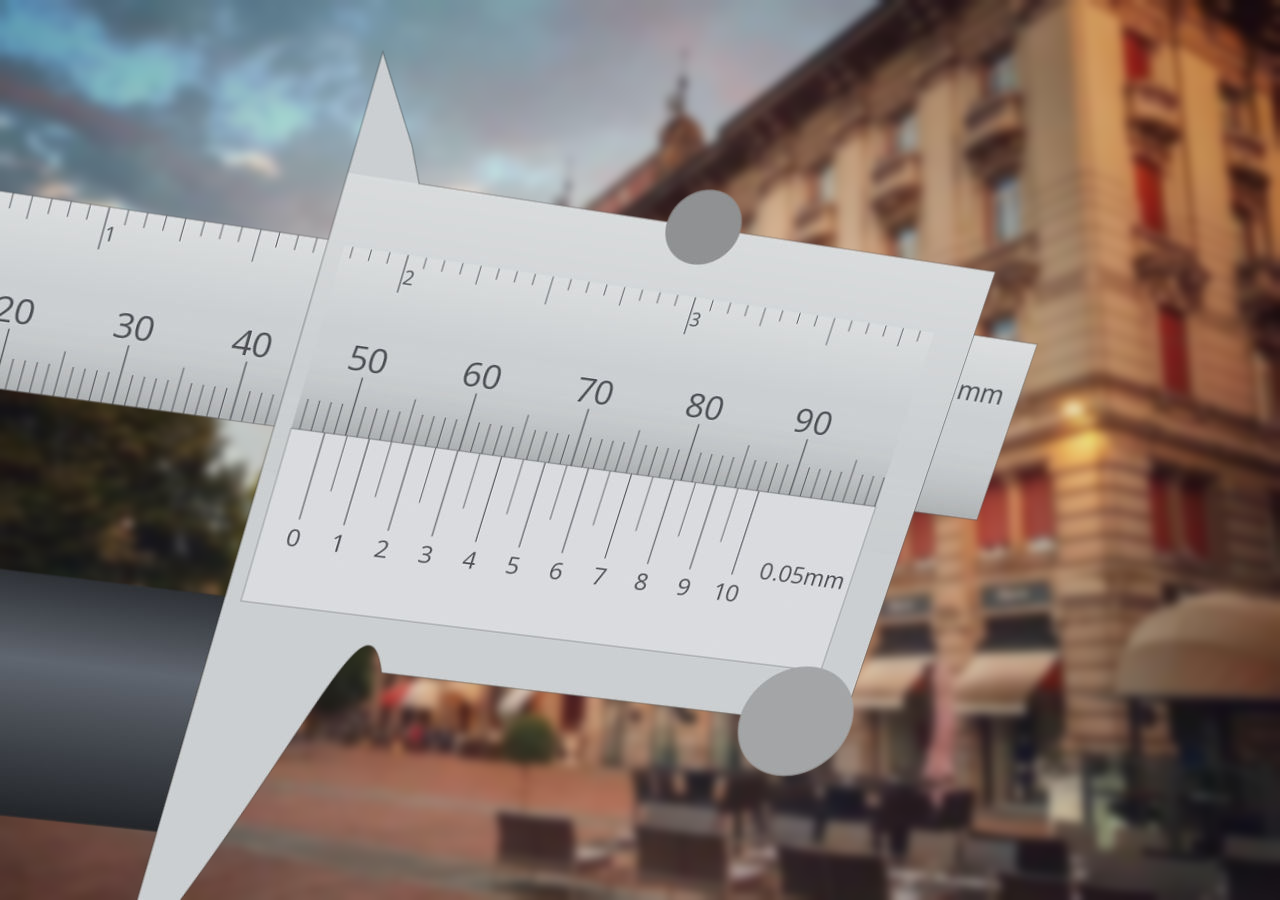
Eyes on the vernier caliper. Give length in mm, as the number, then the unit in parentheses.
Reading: 48.2 (mm)
